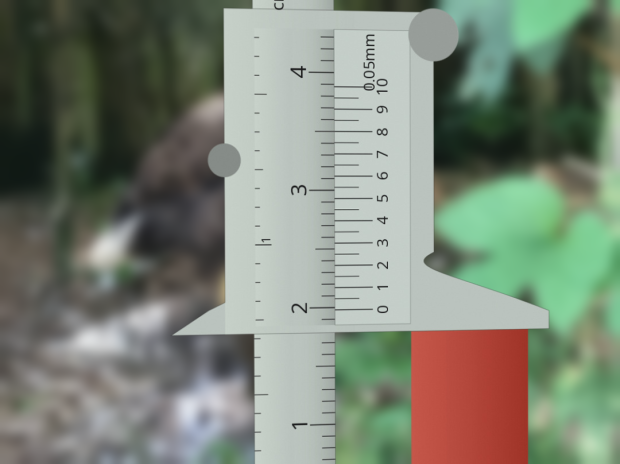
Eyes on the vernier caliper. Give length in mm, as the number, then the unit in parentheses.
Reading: 19.8 (mm)
